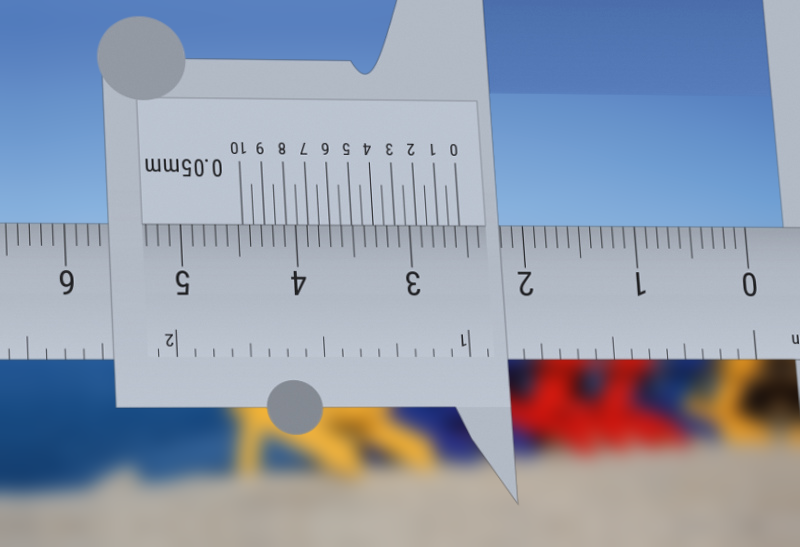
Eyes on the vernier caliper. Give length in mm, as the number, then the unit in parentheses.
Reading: 25.6 (mm)
